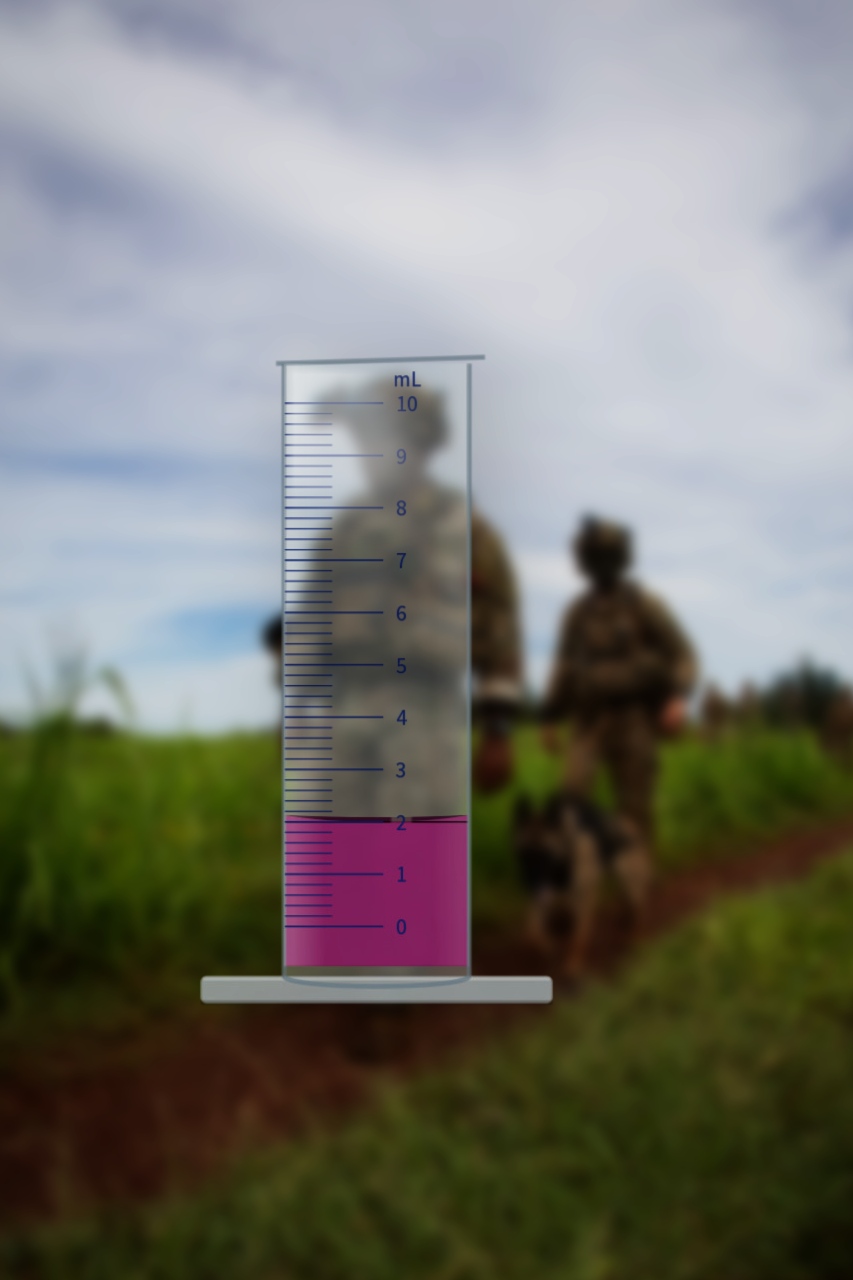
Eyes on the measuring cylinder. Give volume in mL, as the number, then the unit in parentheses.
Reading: 2 (mL)
